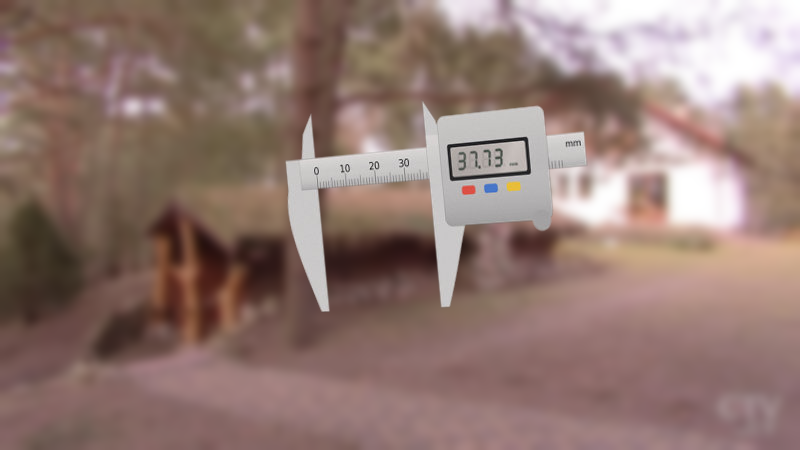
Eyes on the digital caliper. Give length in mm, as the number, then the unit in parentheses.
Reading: 37.73 (mm)
